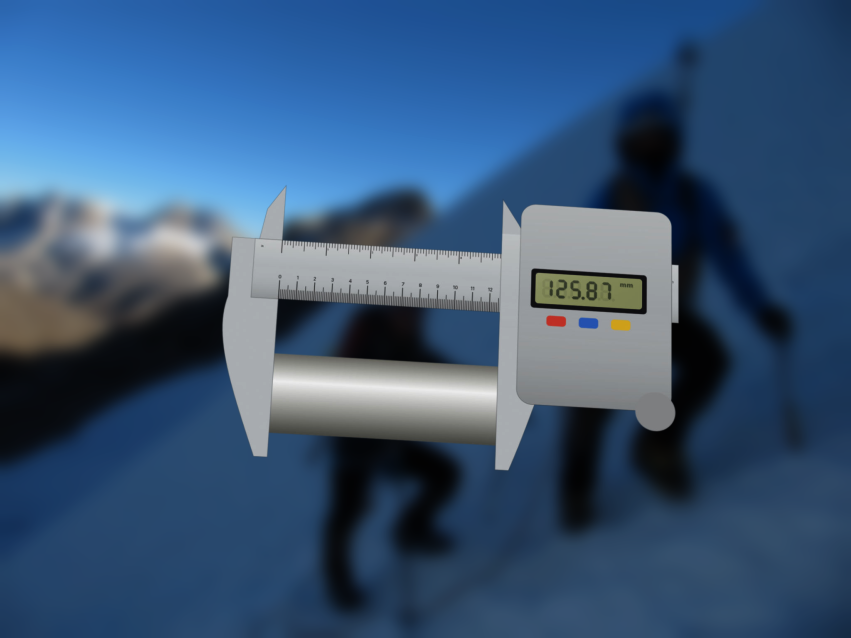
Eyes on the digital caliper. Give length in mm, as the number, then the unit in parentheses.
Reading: 125.87 (mm)
